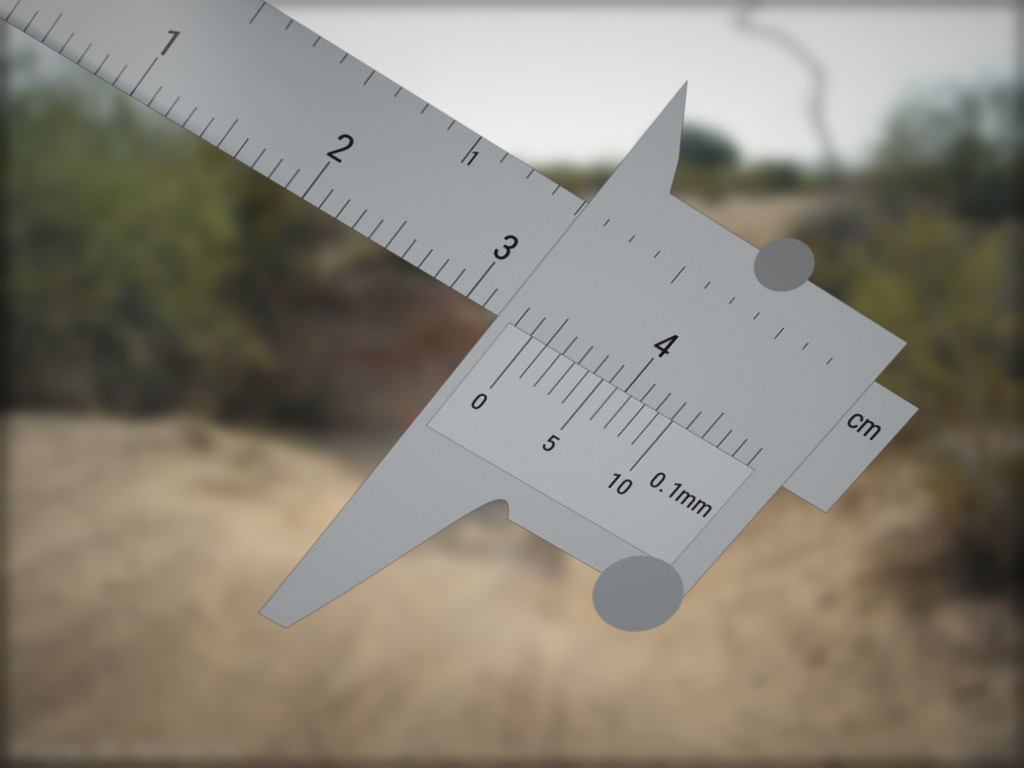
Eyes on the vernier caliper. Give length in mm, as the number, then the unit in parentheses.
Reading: 34.1 (mm)
